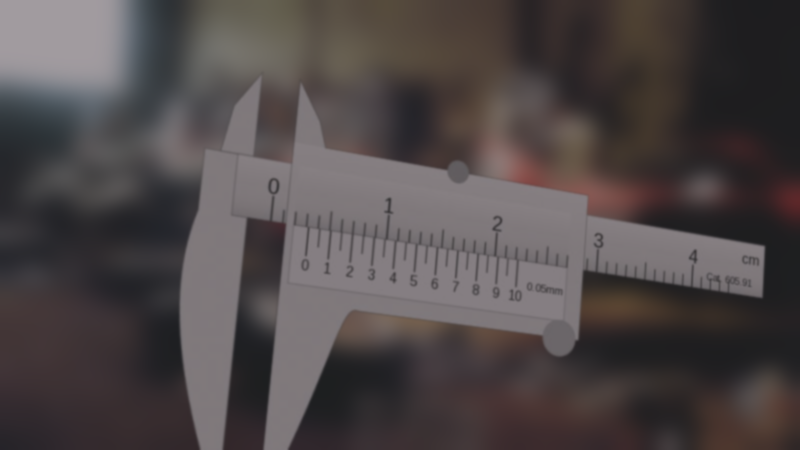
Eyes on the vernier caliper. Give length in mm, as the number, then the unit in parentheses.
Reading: 3.2 (mm)
